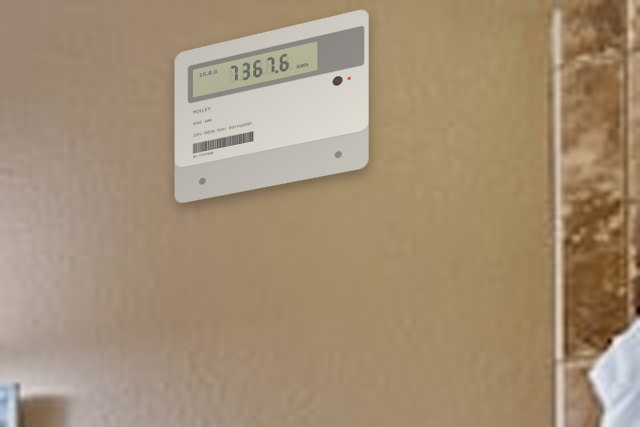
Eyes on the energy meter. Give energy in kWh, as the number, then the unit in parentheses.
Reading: 7367.6 (kWh)
